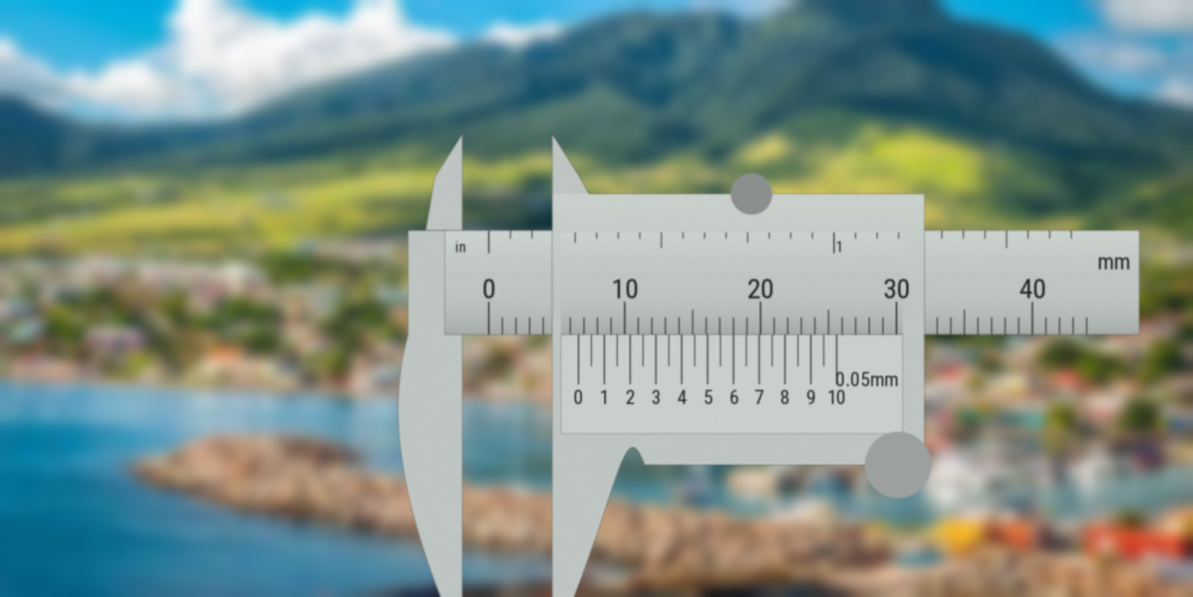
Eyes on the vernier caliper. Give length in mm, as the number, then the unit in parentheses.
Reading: 6.6 (mm)
